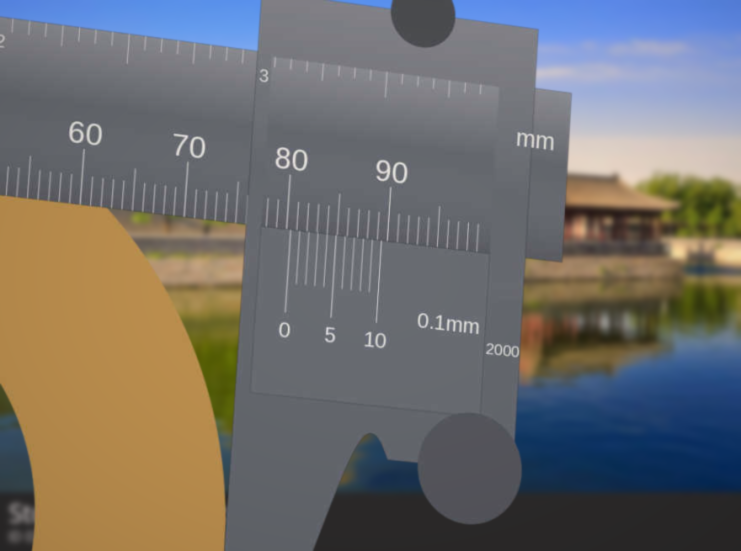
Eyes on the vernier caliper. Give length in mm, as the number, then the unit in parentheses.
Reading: 80.4 (mm)
